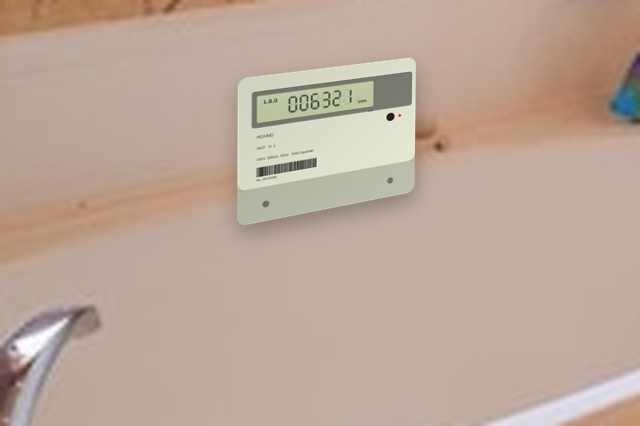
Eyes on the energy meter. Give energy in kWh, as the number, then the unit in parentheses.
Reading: 6321 (kWh)
